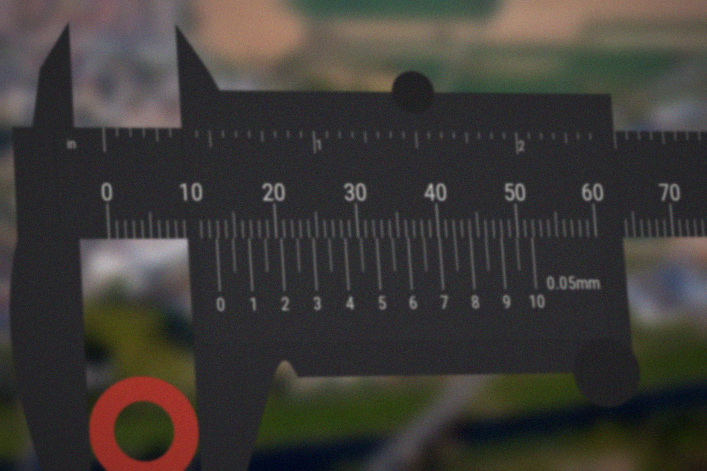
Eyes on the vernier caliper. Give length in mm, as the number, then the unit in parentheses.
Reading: 12.8 (mm)
